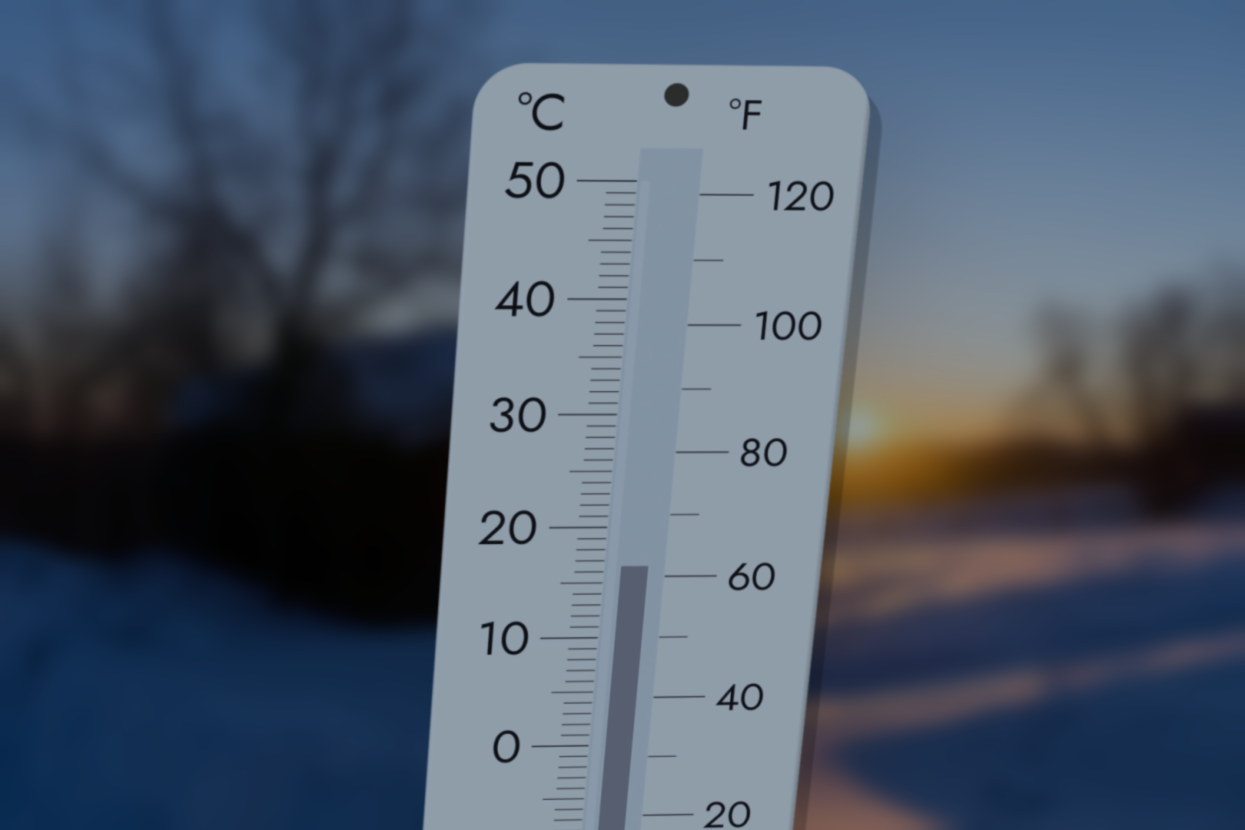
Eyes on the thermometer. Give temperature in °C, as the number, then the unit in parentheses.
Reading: 16.5 (°C)
